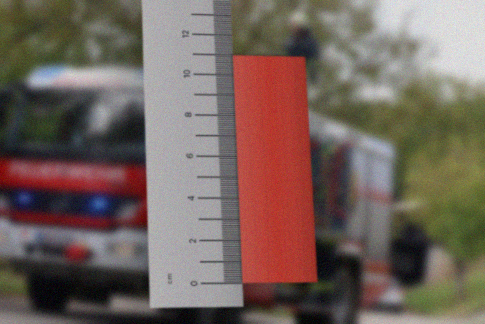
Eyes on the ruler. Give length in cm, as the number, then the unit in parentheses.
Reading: 11 (cm)
